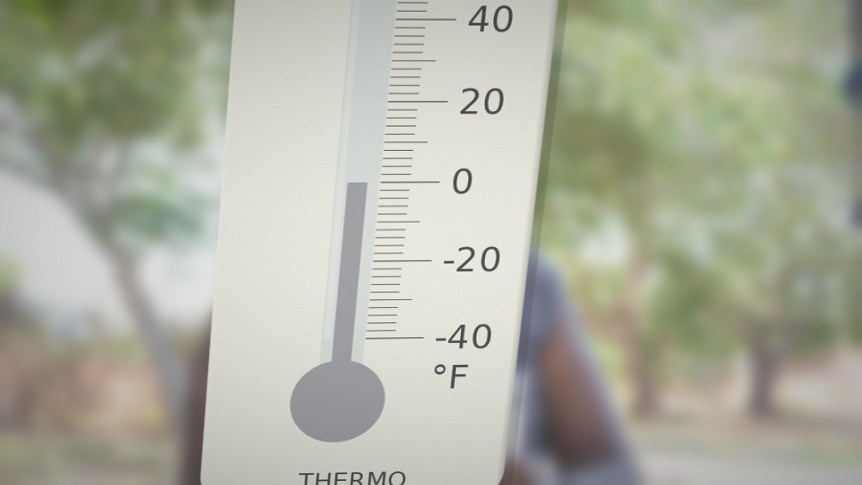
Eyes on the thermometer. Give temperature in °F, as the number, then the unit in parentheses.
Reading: 0 (°F)
